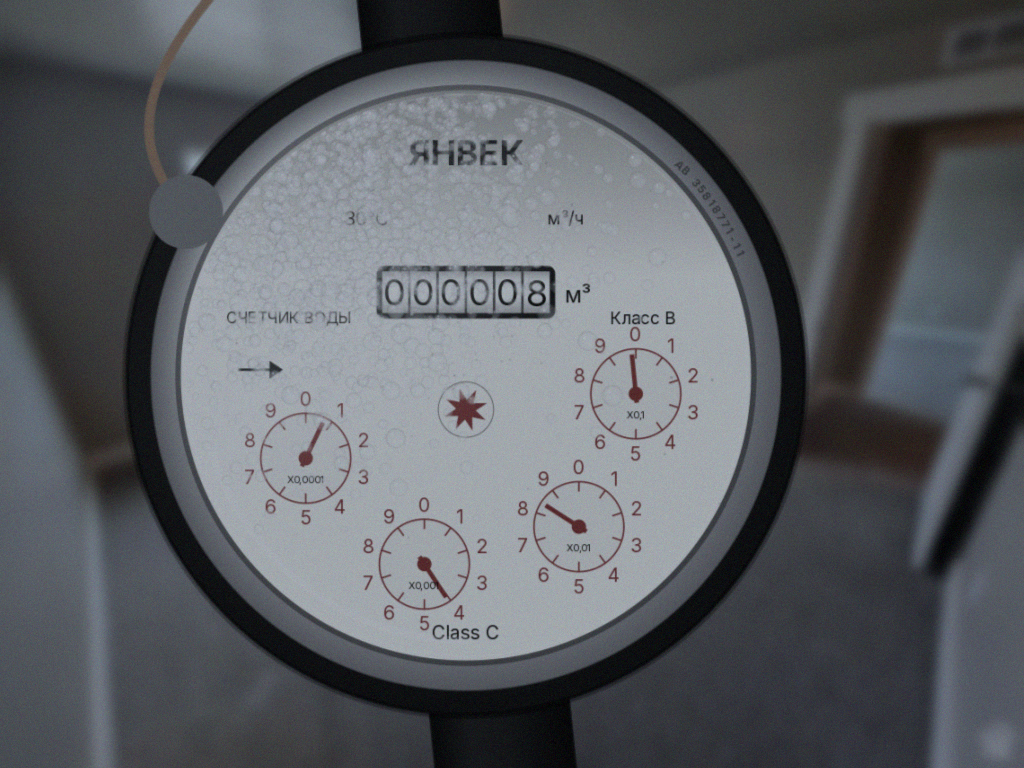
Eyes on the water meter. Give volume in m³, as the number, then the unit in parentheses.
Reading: 7.9840 (m³)
